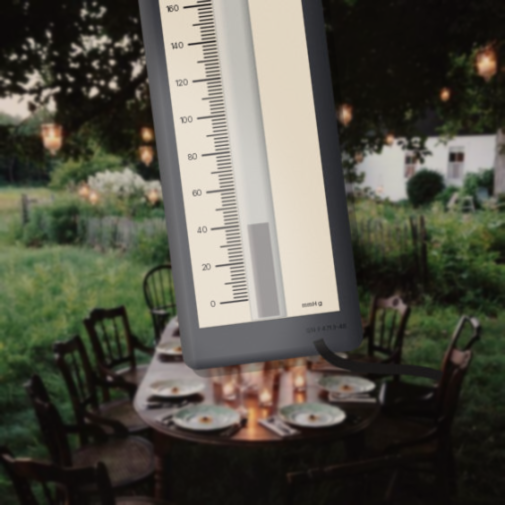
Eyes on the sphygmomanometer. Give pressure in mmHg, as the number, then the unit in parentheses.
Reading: 40 (mmHg)
